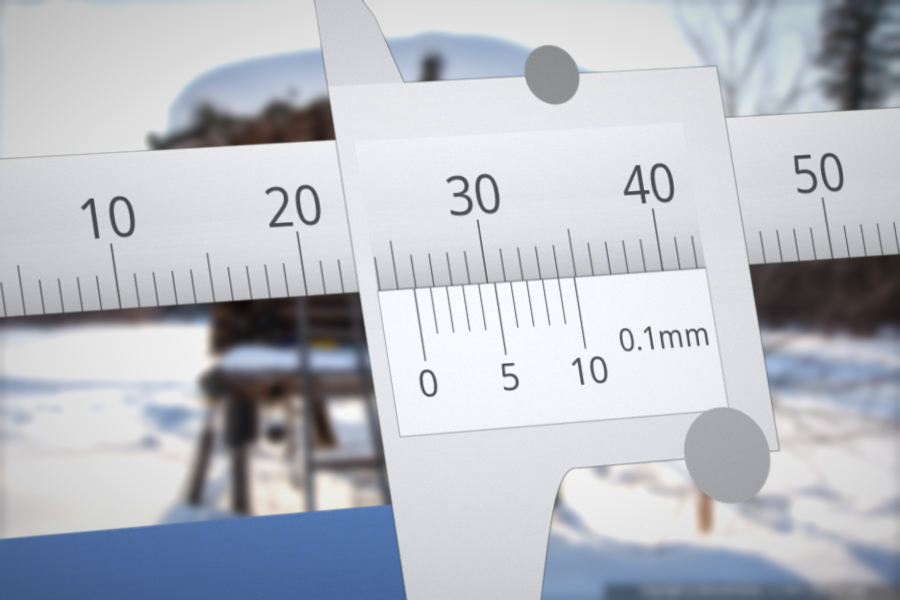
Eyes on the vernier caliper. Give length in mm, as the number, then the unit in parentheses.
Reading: 25.9 (mm)
